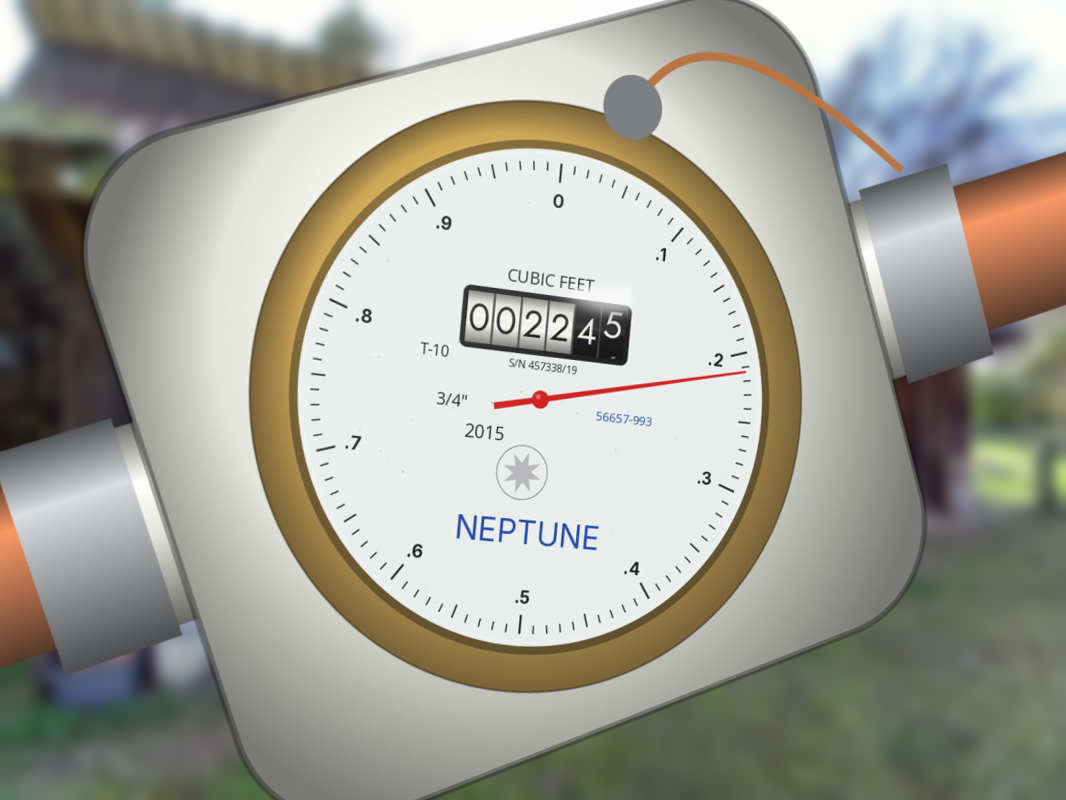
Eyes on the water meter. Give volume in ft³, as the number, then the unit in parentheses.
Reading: 2245.21 (ft³)
